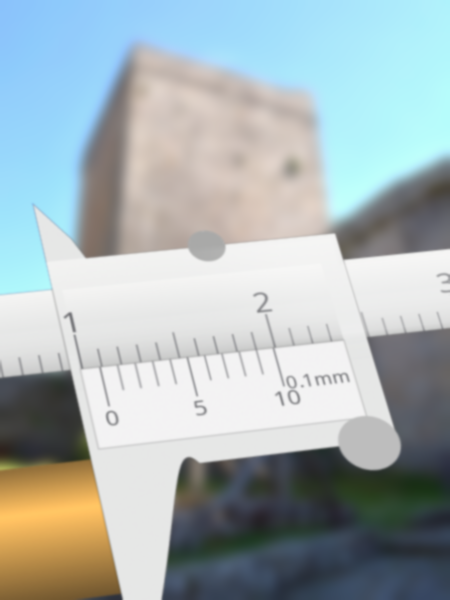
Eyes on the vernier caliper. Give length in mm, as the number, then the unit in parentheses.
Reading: 10.9 (mm)
